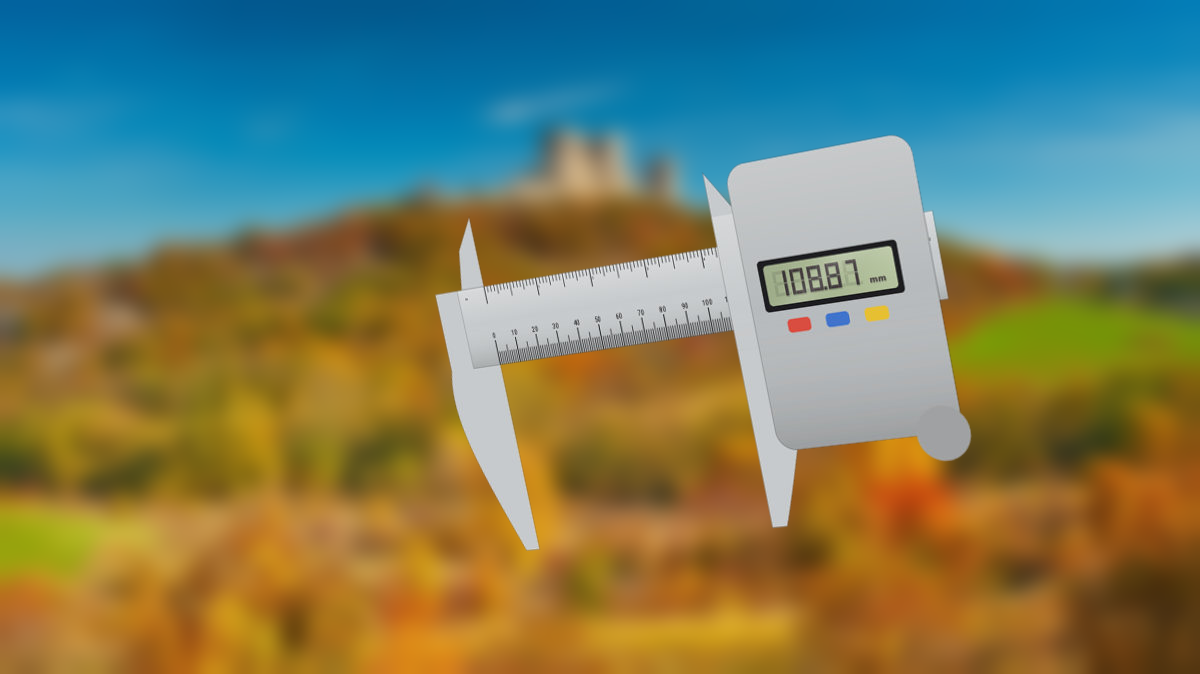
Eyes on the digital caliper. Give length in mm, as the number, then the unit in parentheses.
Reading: 108.87 (mm)
